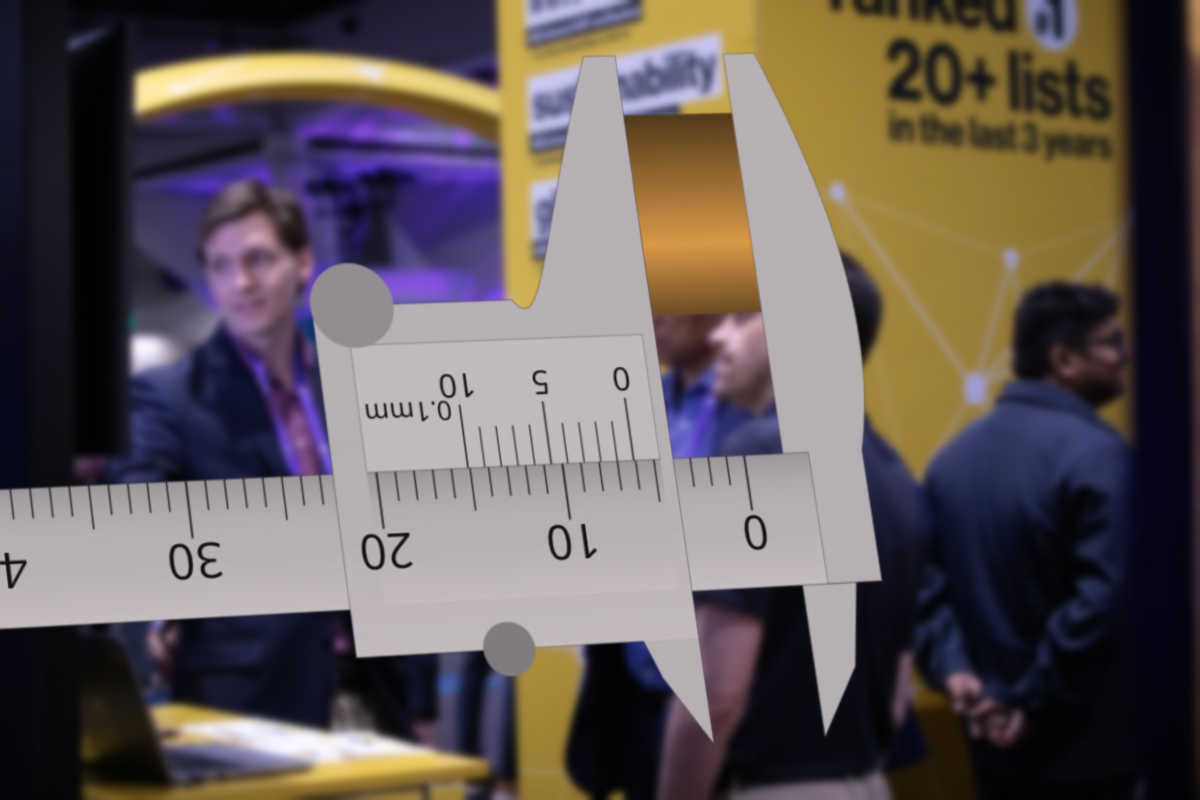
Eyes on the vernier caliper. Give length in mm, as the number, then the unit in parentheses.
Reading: 6.1 (mm)
